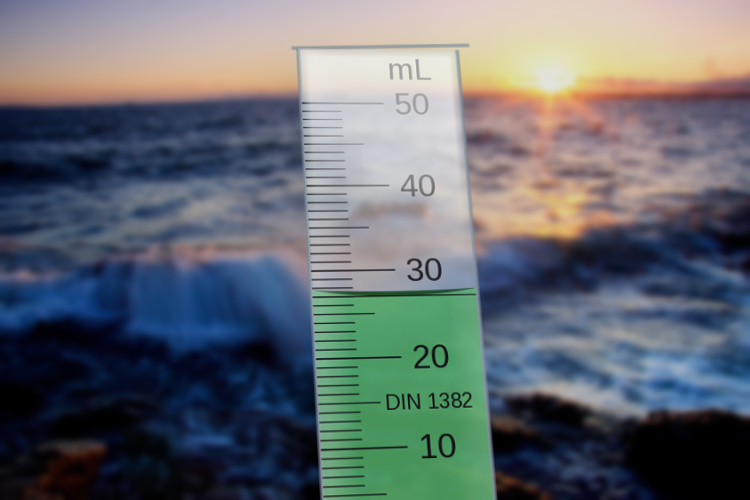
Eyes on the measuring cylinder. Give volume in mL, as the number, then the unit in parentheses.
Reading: 27 (mL)
